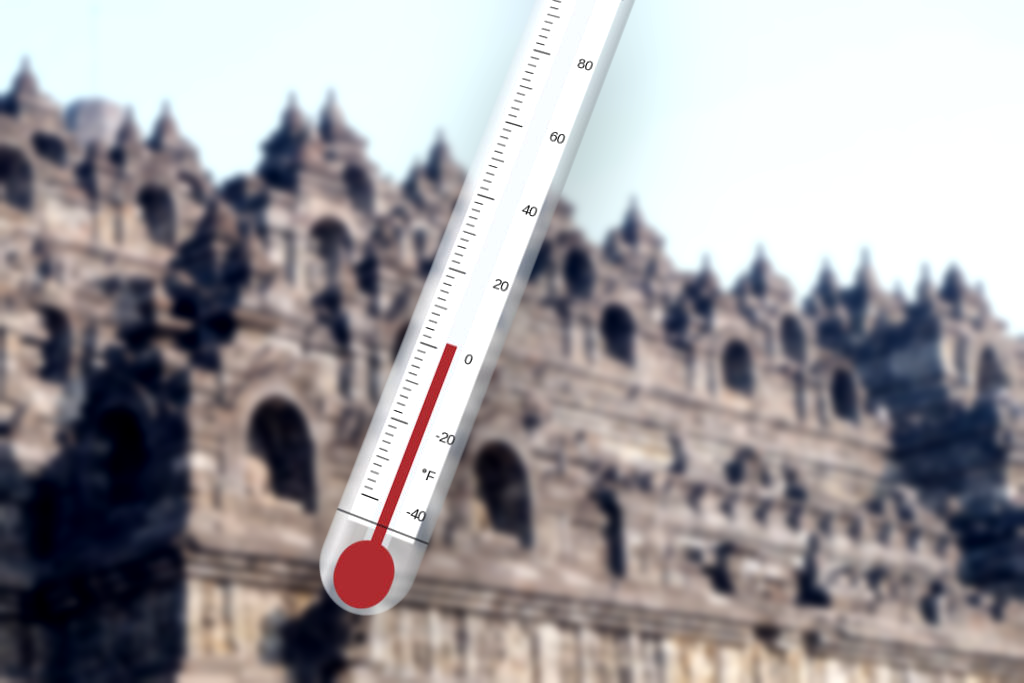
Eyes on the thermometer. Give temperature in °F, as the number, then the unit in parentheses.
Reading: 2 (°F)
